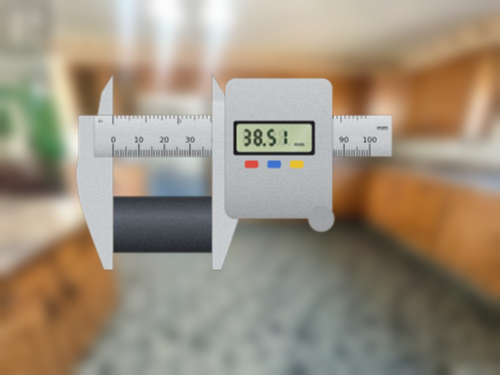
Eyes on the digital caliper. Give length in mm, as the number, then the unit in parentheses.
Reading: 38.51 (mm)
